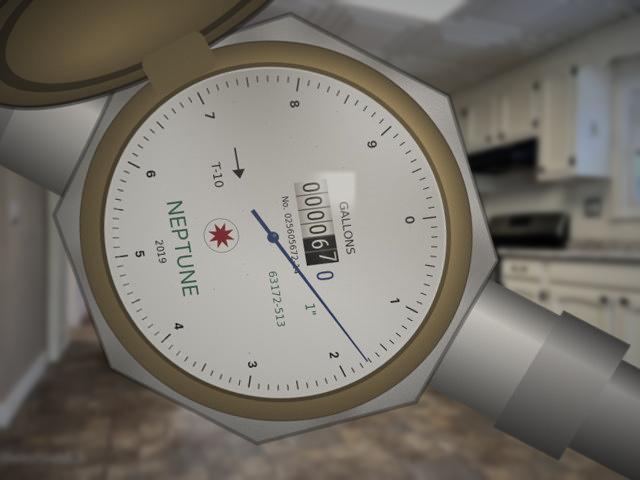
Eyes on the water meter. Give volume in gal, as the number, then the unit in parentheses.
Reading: 671.7 (gal)
